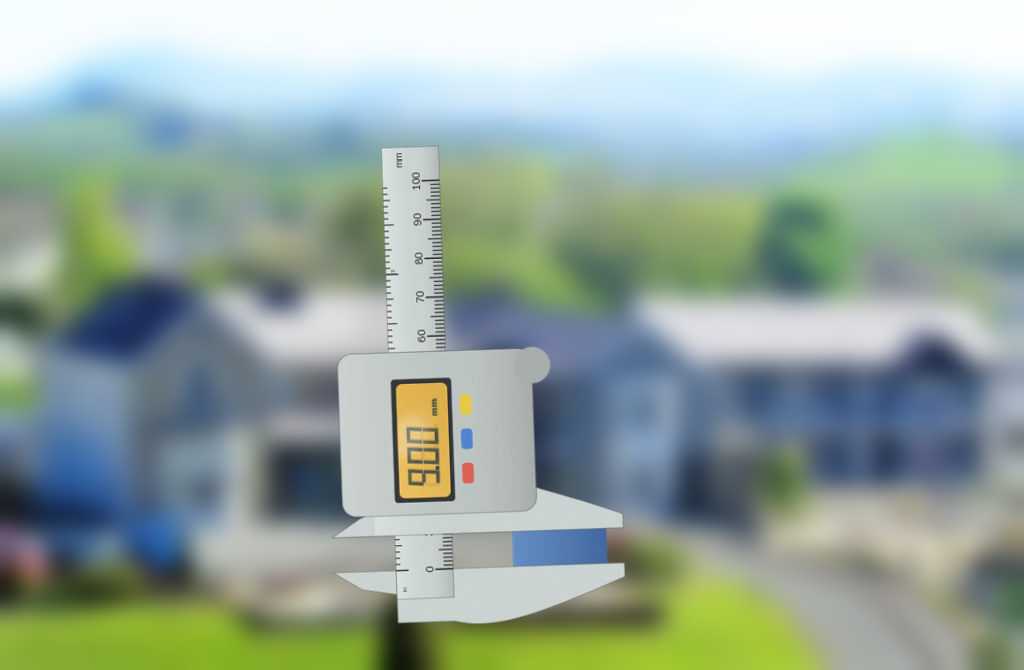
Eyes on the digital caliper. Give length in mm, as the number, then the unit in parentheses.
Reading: 9.00 (mm)
